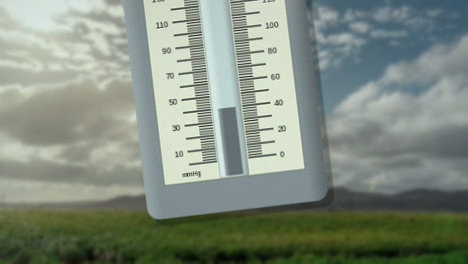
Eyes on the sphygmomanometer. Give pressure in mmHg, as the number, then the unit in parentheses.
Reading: 40 (mmHg)
